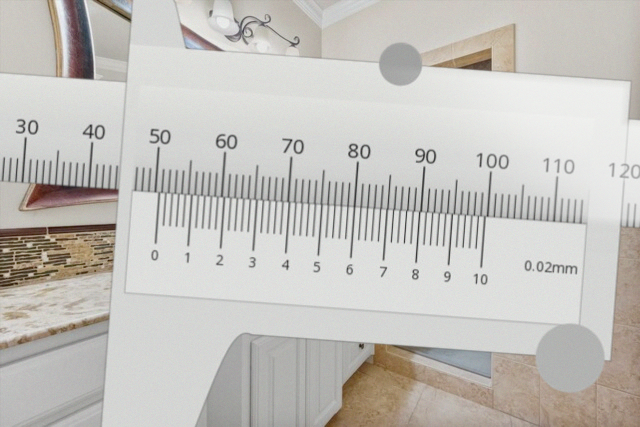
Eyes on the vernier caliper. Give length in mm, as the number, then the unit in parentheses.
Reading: 50.6 (mm)
